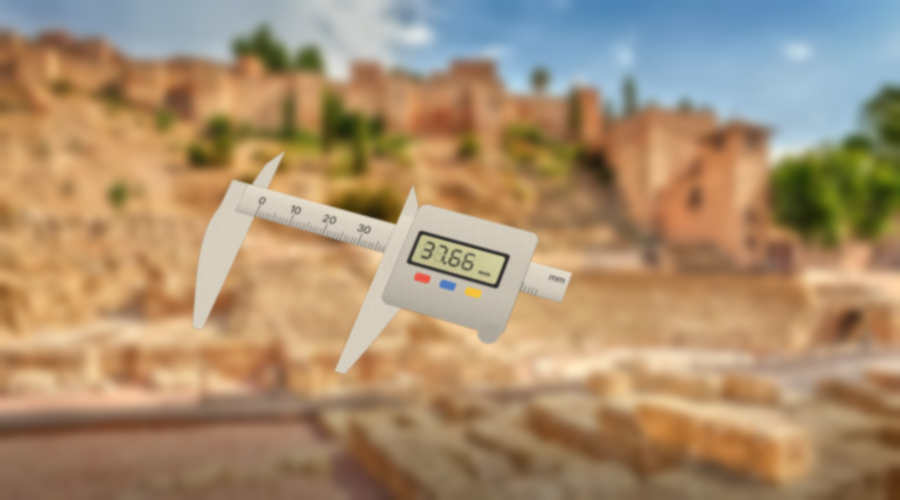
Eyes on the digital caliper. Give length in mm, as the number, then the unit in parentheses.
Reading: 37.66 (mm)
